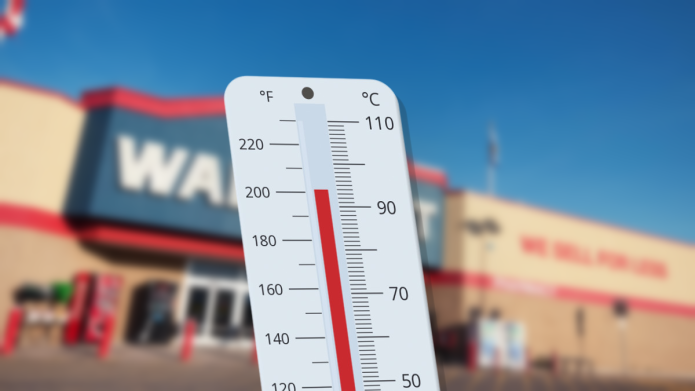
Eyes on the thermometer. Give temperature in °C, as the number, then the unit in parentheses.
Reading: 94 (°C)
